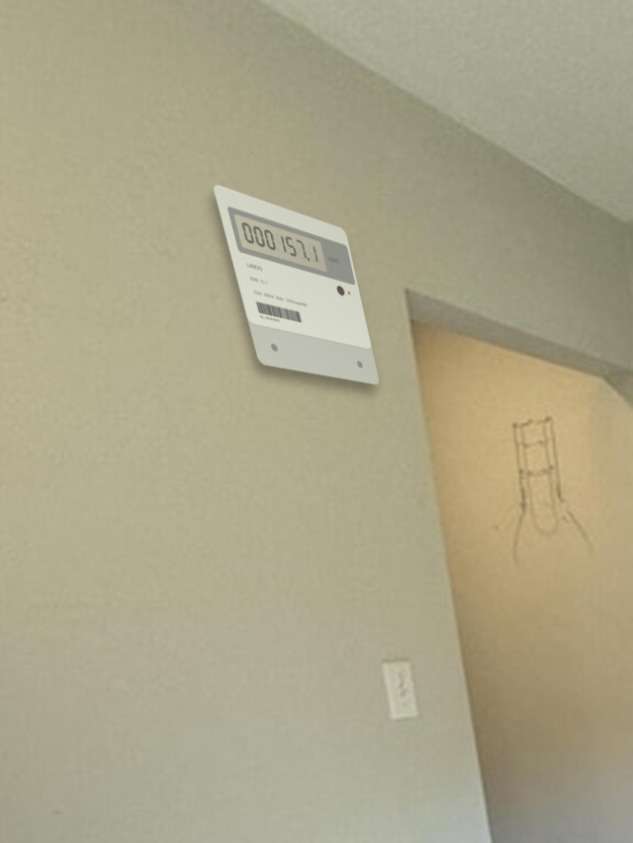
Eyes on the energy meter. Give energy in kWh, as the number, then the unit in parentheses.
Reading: 157.1 (kWh)
